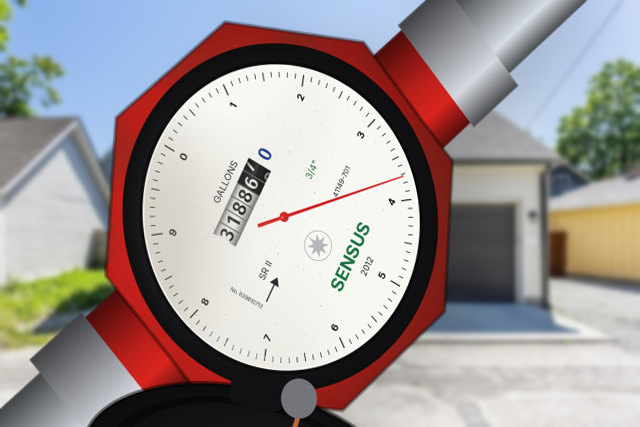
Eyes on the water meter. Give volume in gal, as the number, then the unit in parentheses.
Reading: 3188673.7 (gal)
